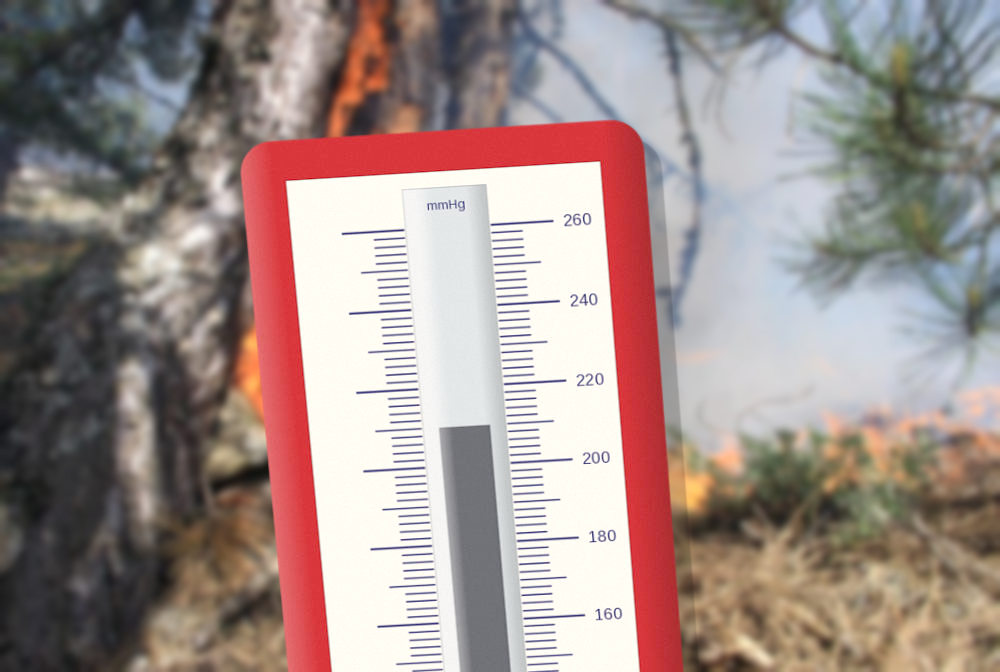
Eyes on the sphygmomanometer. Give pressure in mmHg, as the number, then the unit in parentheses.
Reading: 210 (mmHg)
